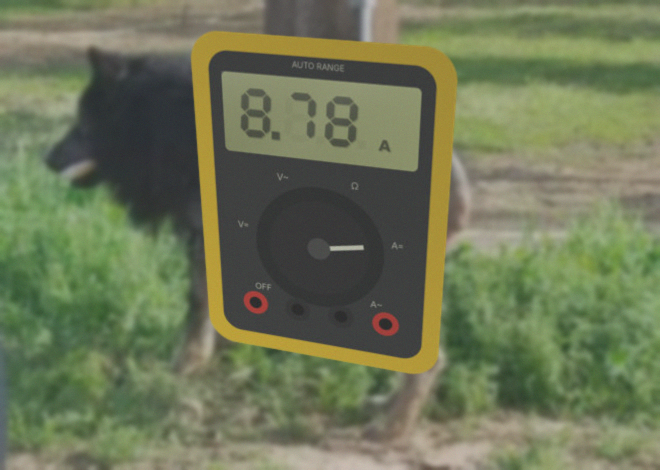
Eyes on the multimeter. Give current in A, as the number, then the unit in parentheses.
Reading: 8.78 (A)
